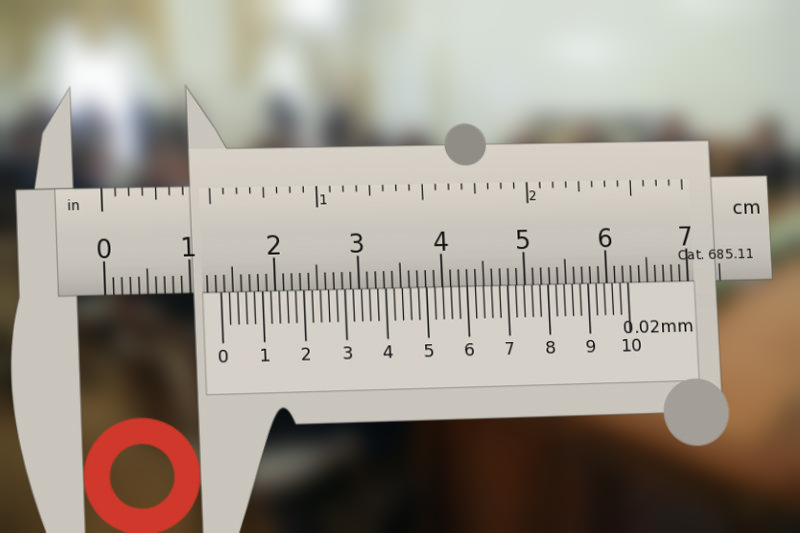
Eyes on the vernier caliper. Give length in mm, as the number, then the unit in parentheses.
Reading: 13.6 (mm)
